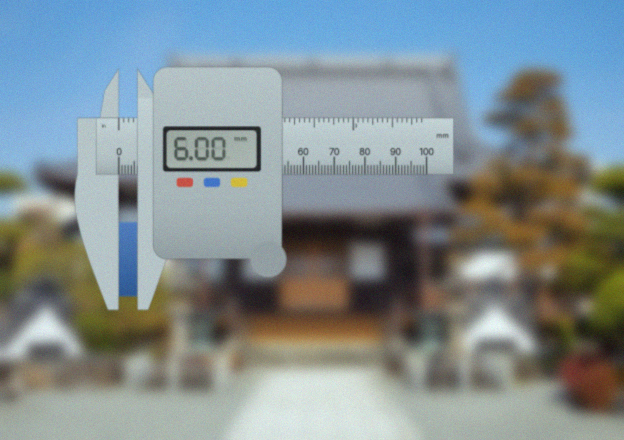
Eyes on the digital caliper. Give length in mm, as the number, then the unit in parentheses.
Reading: 6.00 (mm)
